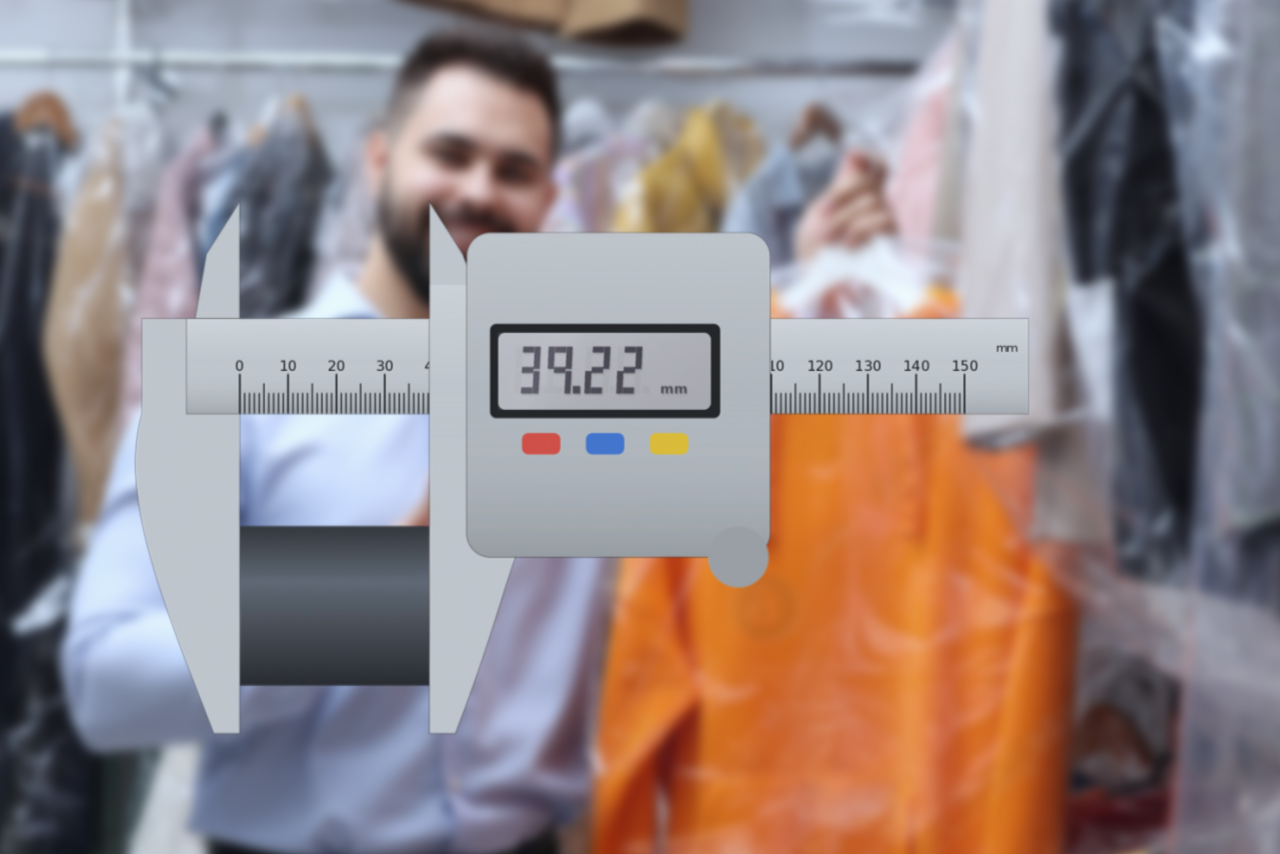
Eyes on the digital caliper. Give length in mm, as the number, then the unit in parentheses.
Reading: 39.22 (mm)
